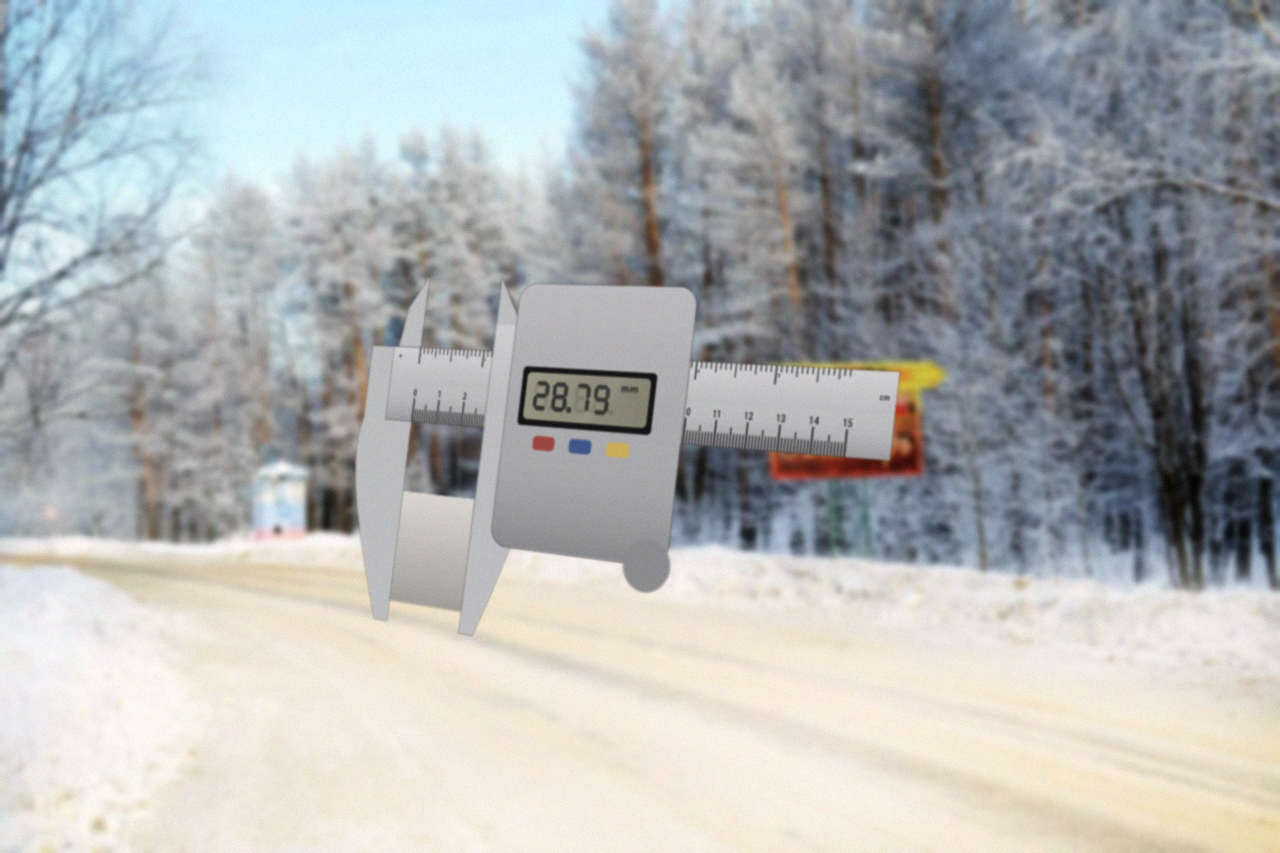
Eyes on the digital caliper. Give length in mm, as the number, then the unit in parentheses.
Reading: 28.79 (mm)
